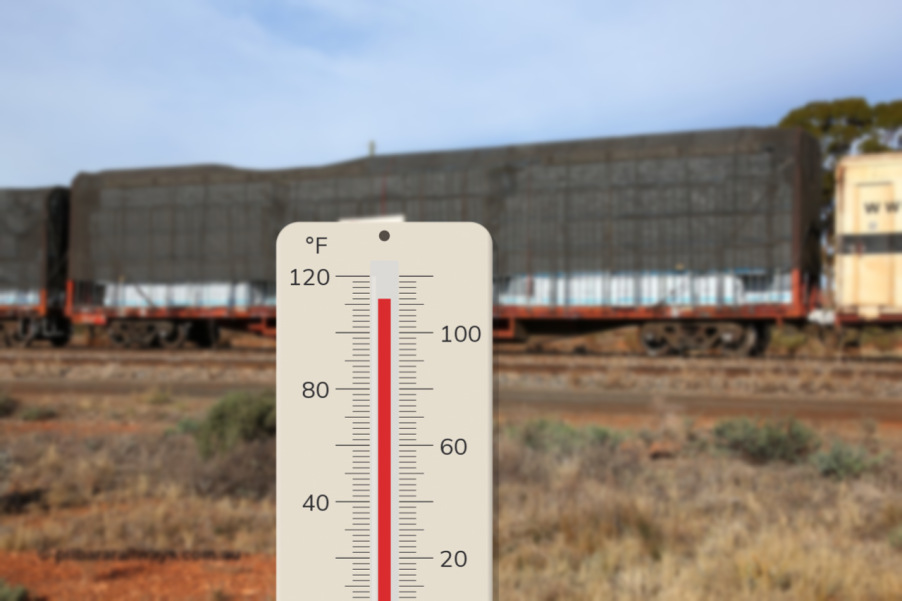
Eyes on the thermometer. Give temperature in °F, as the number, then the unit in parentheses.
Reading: 112 (°F)
